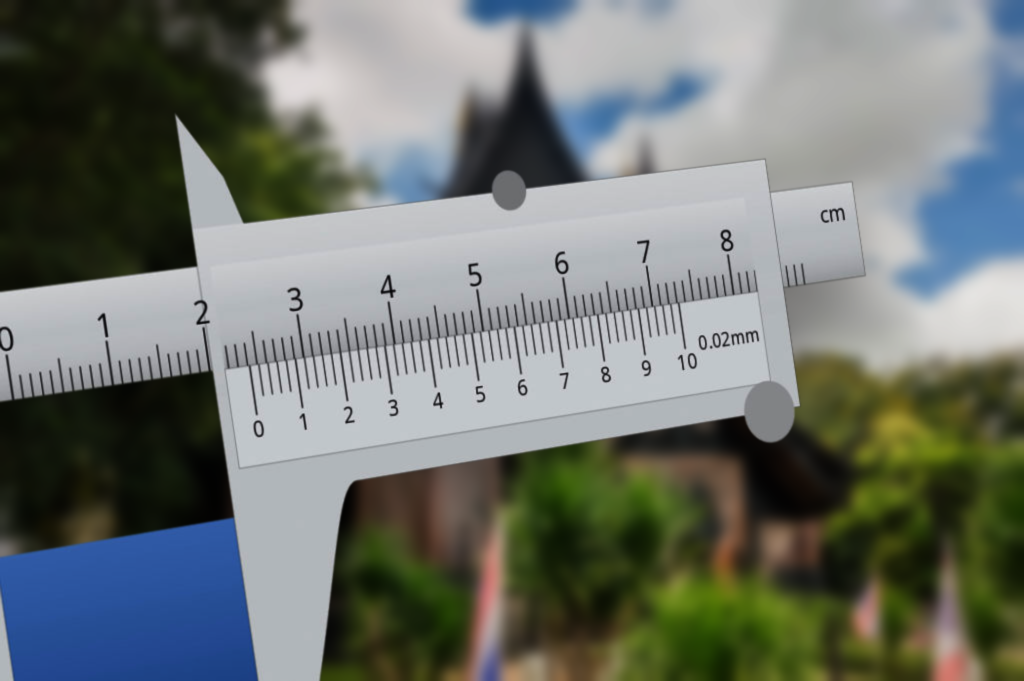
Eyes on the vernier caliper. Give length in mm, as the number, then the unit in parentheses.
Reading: 24.2 (mm)
